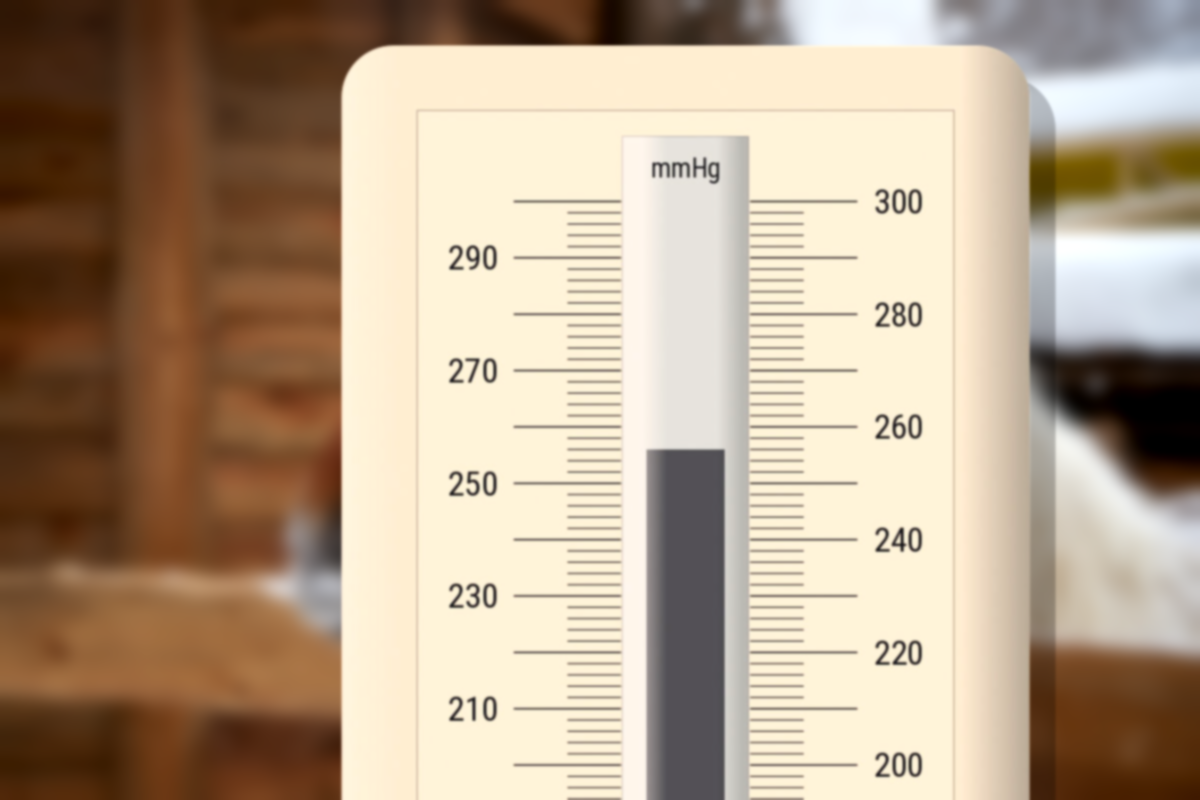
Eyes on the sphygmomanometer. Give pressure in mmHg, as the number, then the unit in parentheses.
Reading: 256 (mmHg)
